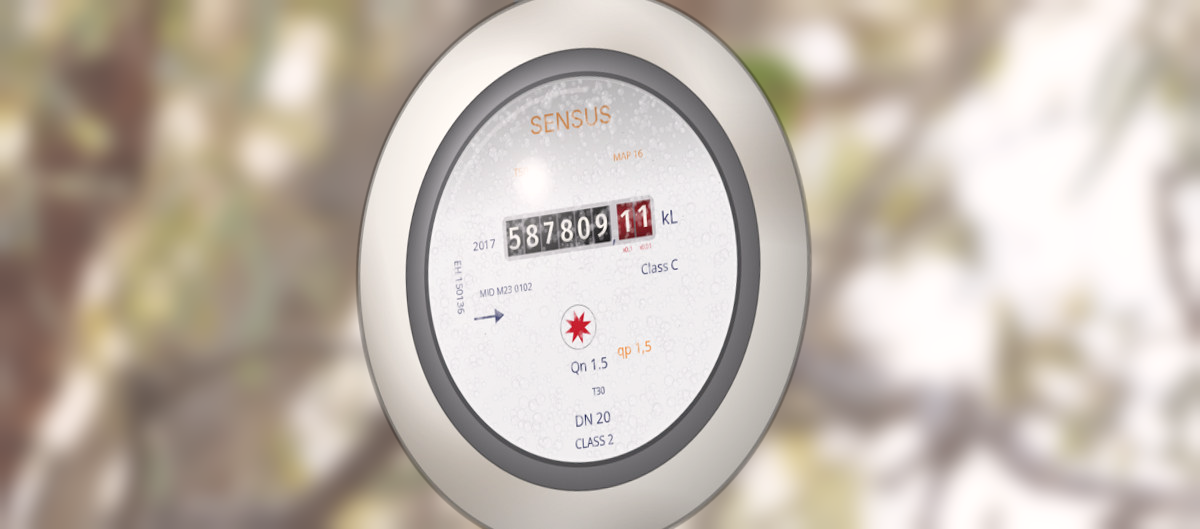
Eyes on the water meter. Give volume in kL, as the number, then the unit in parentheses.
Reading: 587809.11 (kL)
